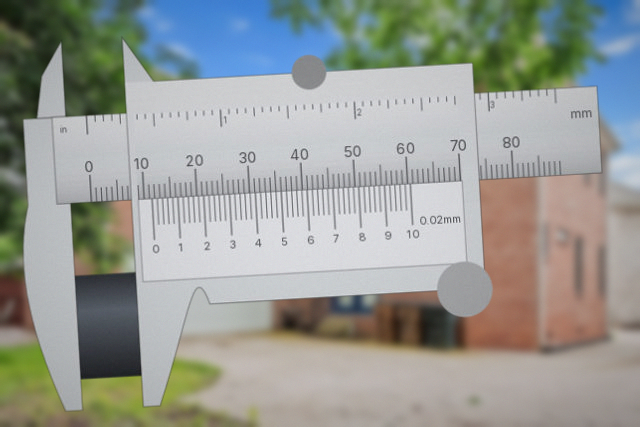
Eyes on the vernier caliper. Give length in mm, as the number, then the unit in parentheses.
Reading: 11.5 (mm)
